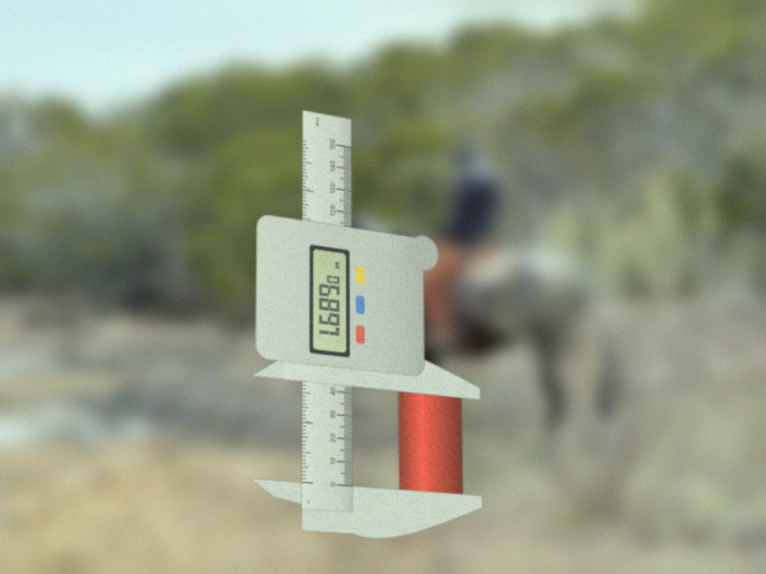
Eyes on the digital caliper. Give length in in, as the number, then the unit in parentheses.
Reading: 1.6890 (in)
